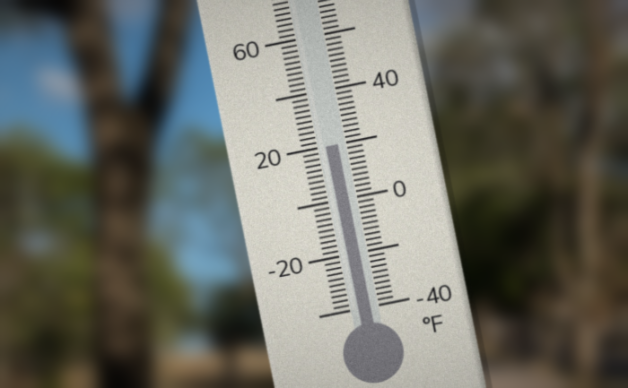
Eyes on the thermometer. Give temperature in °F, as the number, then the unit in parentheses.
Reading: 20 (°F)
